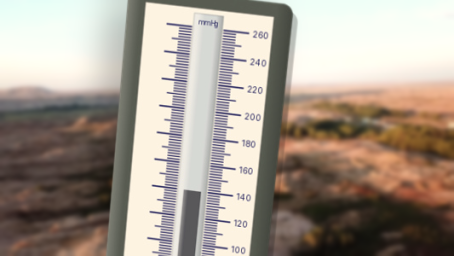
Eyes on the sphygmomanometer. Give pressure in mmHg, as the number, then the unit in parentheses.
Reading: 140 (mmHg)
